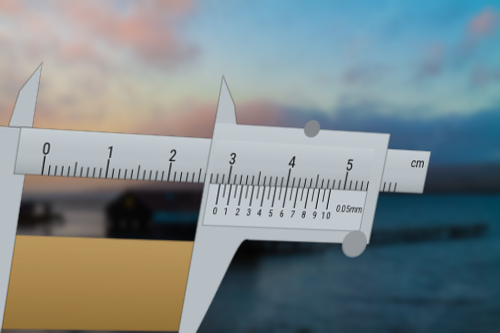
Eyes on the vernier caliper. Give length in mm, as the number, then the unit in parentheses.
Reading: 28.6 (mm)
